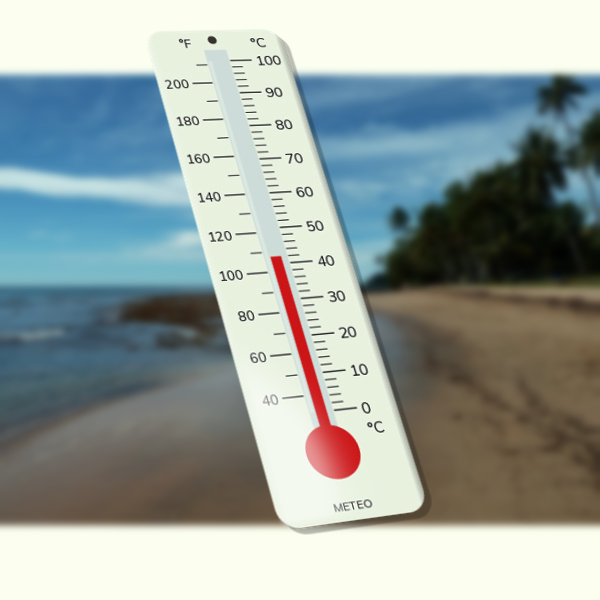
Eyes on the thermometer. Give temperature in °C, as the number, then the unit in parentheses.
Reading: 42 (°C)
